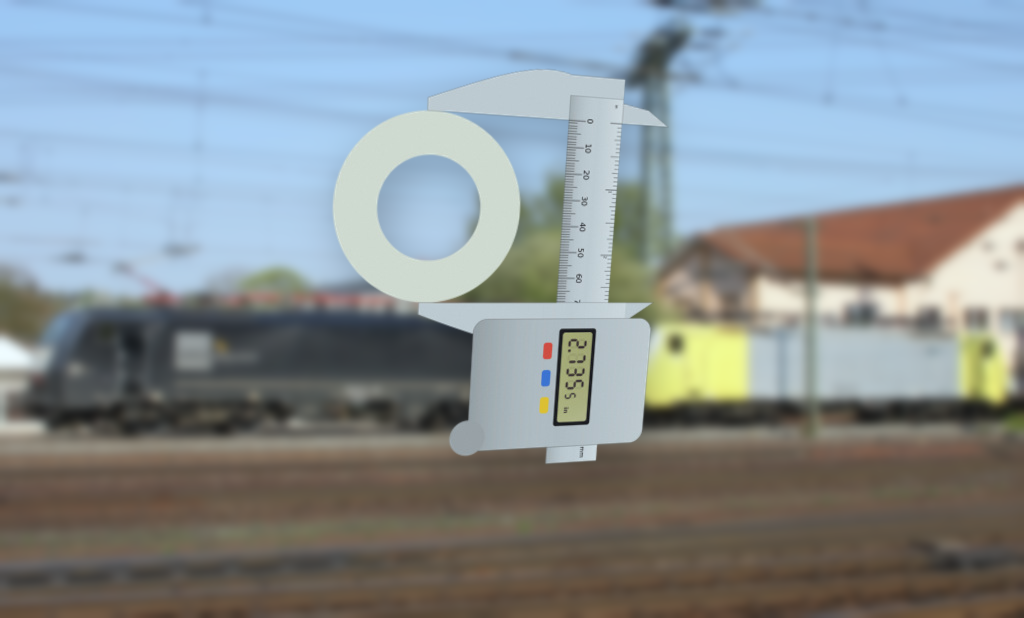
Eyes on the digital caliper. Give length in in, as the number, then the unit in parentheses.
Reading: 2.7355 (in)
